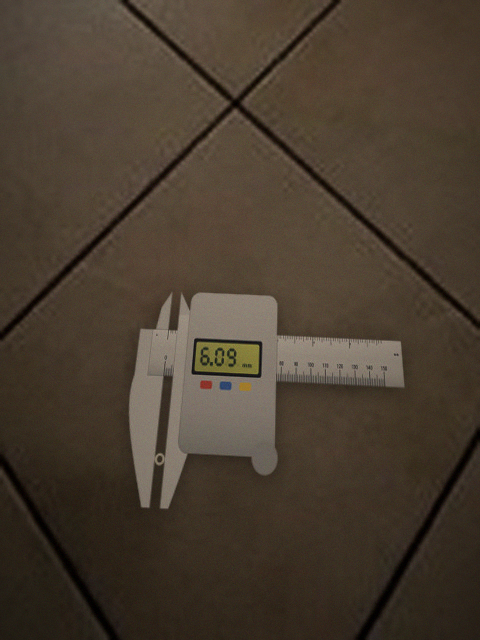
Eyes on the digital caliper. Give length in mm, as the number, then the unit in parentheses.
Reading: 6.09 (mm)
